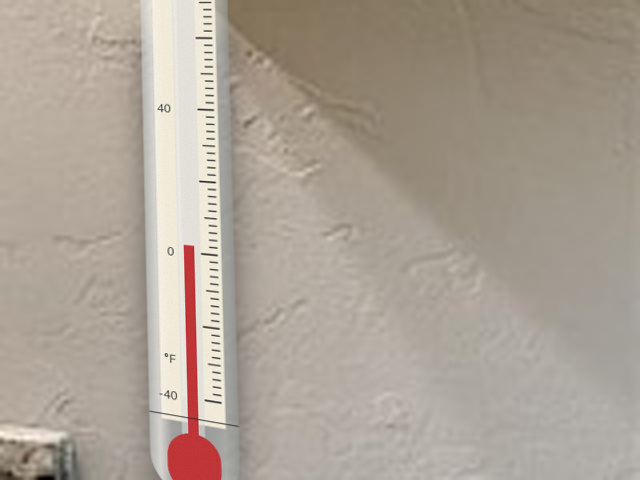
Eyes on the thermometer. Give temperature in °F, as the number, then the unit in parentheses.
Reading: 2 (°F)
